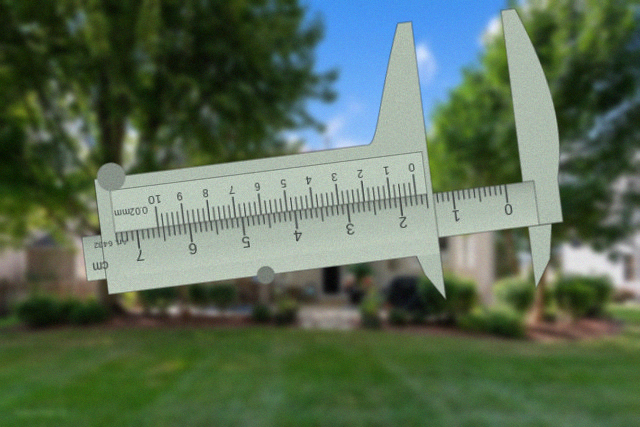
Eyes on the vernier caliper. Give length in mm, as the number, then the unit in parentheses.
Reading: 17.0 (mm)
